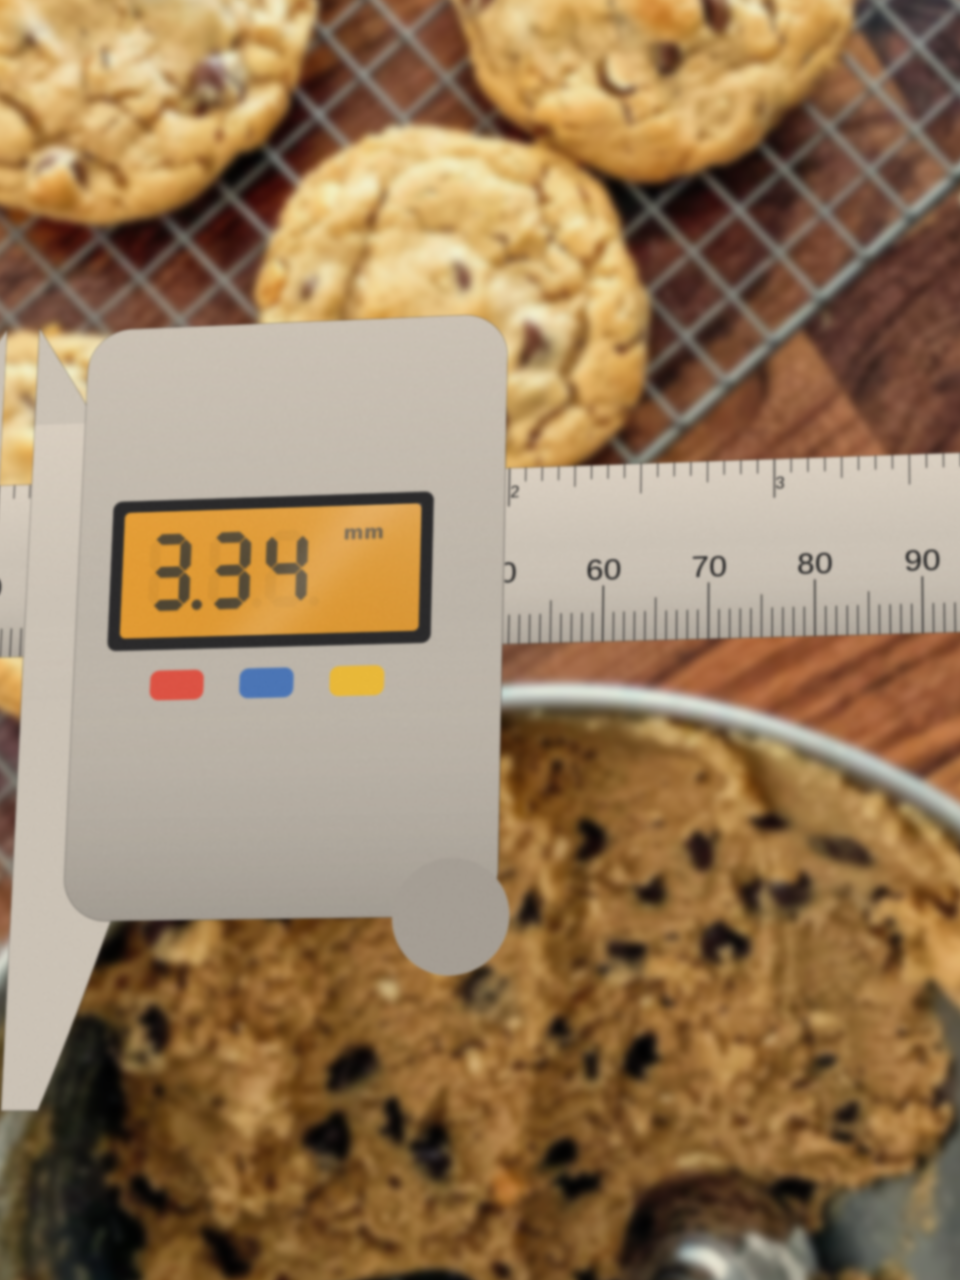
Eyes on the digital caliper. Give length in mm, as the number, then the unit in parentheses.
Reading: 3.34 (mm)
